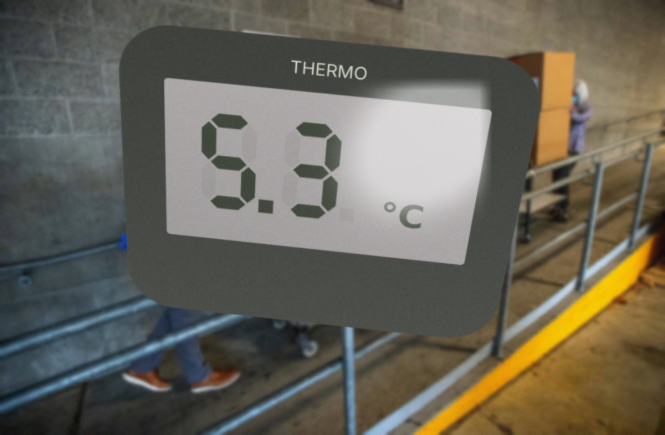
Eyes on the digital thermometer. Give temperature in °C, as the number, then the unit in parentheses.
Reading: 5.3 (°C)
